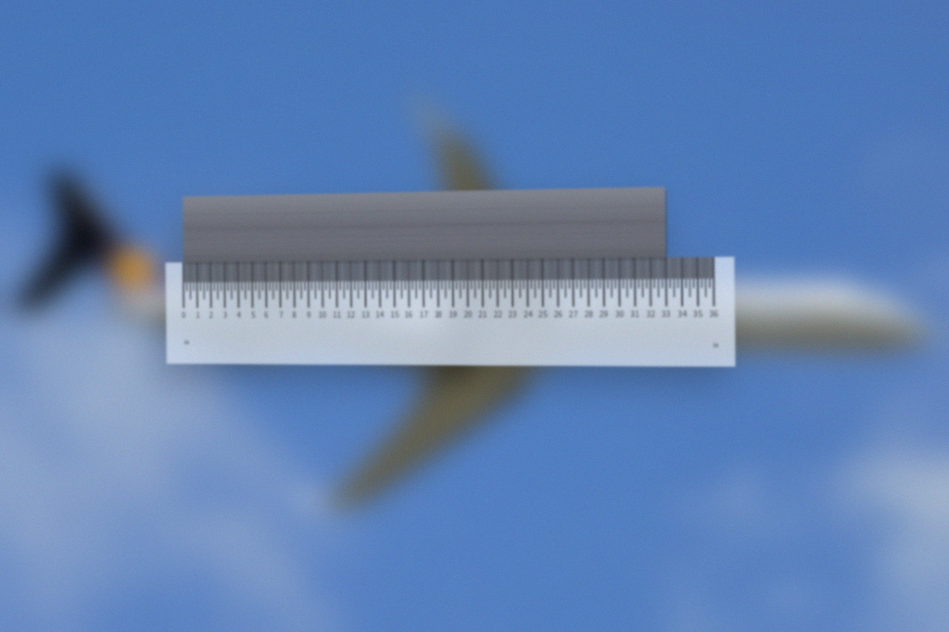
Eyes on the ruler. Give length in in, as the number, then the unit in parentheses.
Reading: 33 (in)
